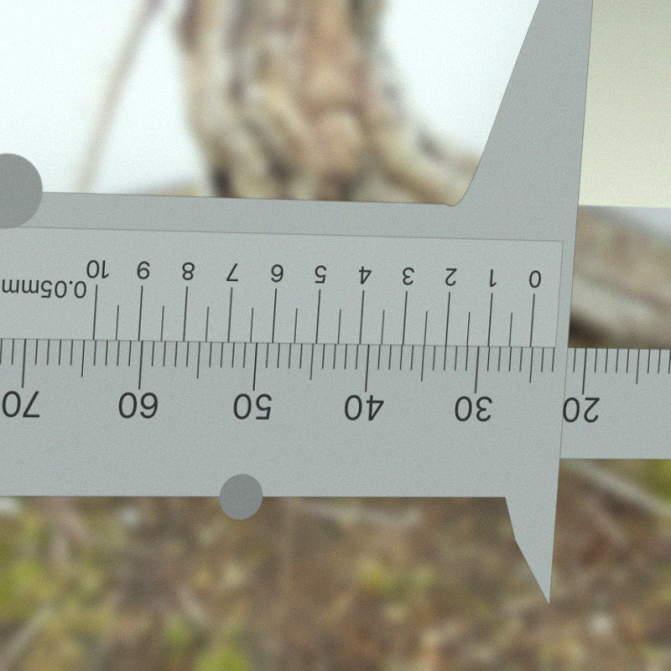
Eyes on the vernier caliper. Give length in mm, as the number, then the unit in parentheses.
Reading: 25.2 (mm)
